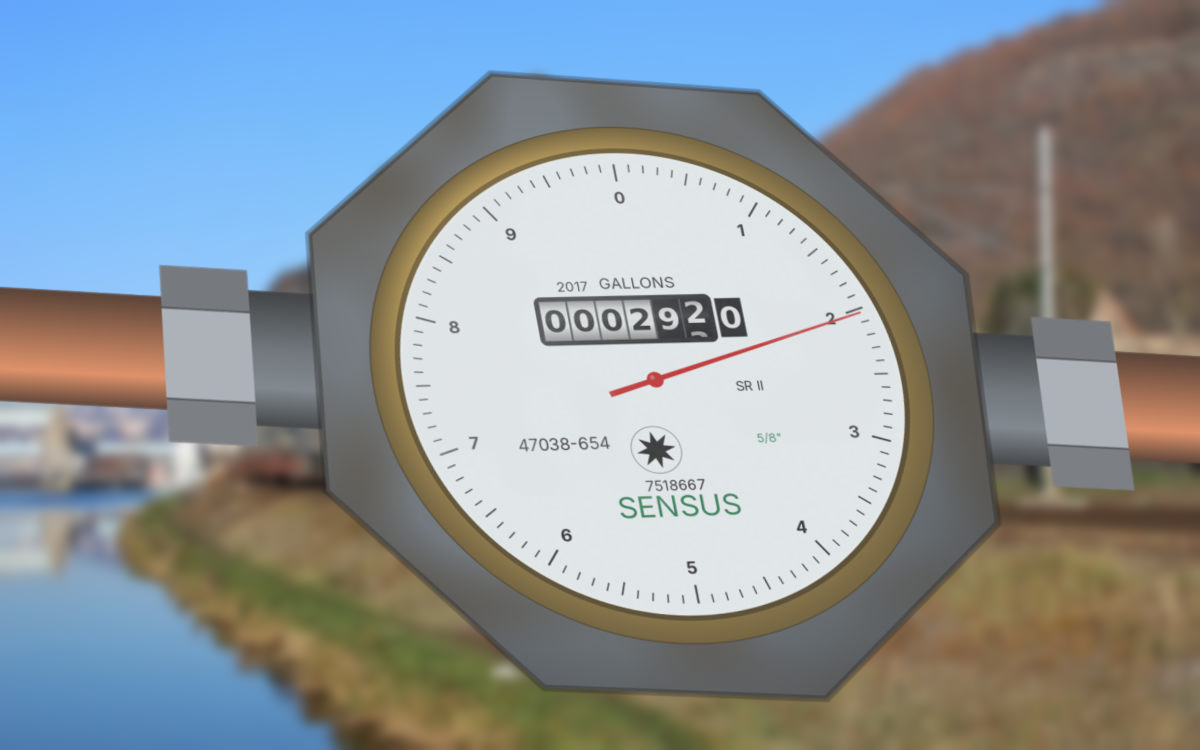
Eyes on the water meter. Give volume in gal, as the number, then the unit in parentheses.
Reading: 2922.0 (gal)
